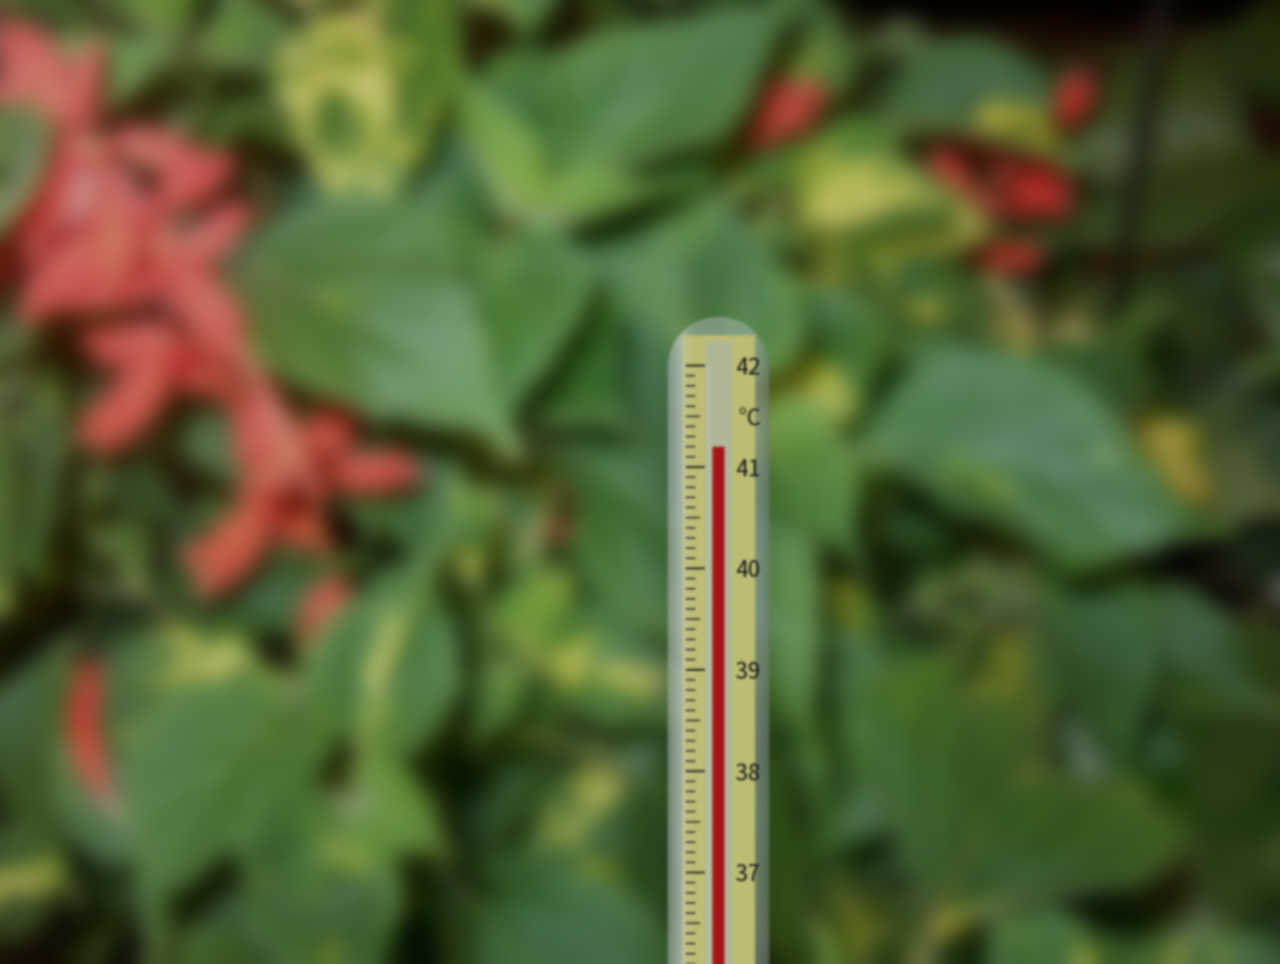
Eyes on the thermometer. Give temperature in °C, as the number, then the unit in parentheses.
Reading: 41.2 (°C)
